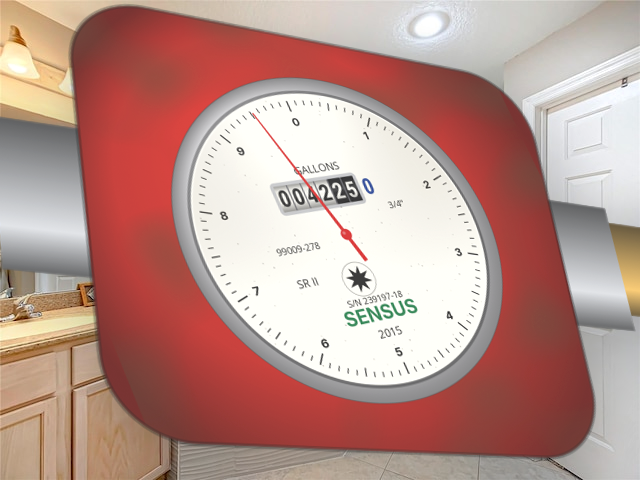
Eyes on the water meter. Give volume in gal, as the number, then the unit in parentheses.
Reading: 42249.5 (gal)
